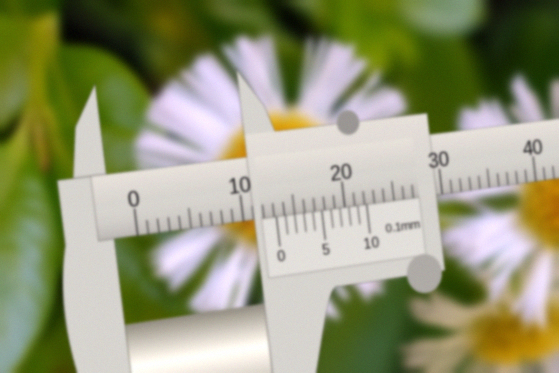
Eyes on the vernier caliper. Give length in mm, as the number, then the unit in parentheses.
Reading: 13.2 (mm)
